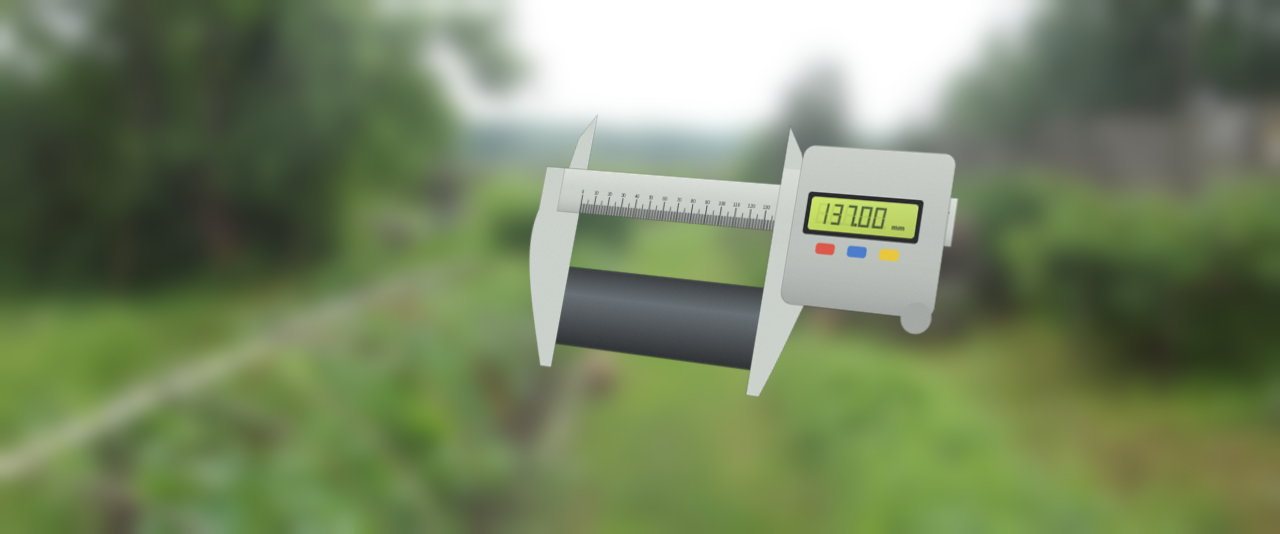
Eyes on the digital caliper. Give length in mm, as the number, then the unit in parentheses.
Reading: 137.00 (mm)
